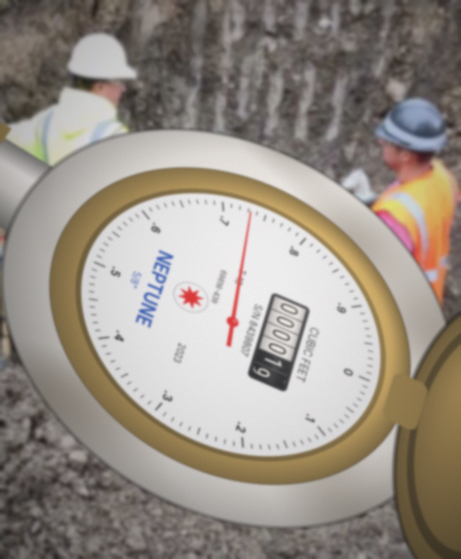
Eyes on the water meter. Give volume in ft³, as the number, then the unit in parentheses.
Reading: 18.73 (ft³)
